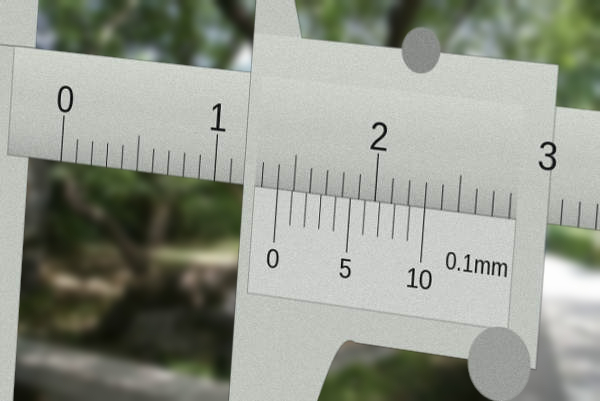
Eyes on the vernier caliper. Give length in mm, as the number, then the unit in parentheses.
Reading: 14.0 (mm)
